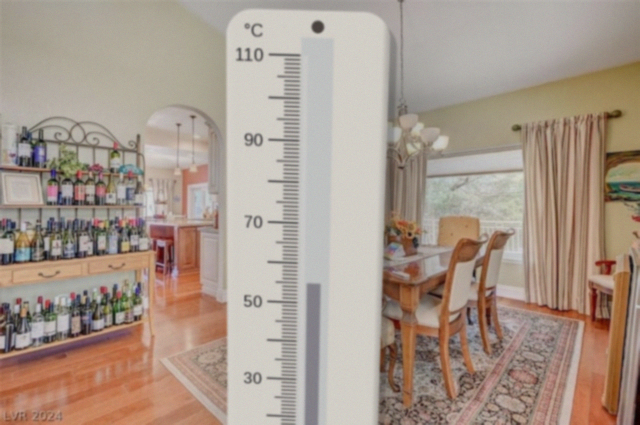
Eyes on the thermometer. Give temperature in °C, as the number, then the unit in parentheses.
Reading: 55 (°C)
